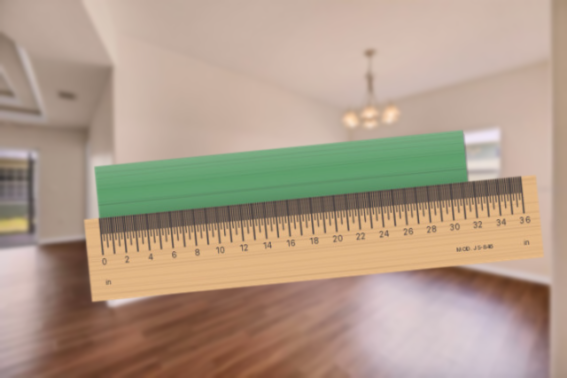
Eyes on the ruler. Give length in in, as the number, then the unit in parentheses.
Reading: 31.5 (in)
